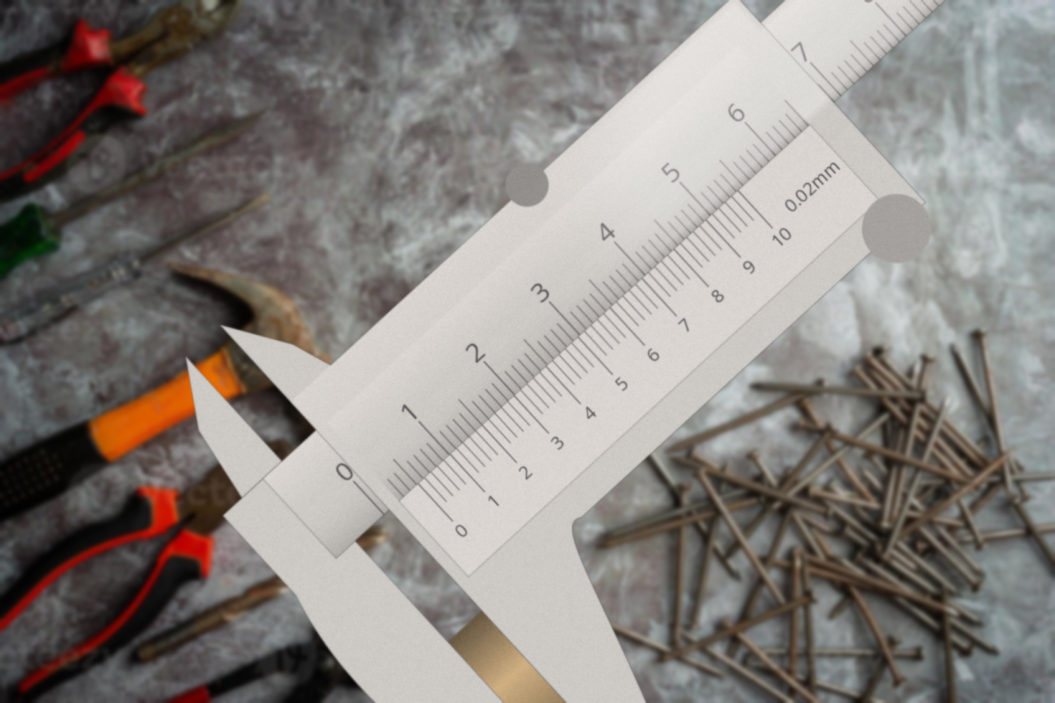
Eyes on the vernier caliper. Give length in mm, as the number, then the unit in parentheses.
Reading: 5.2 (mm)
